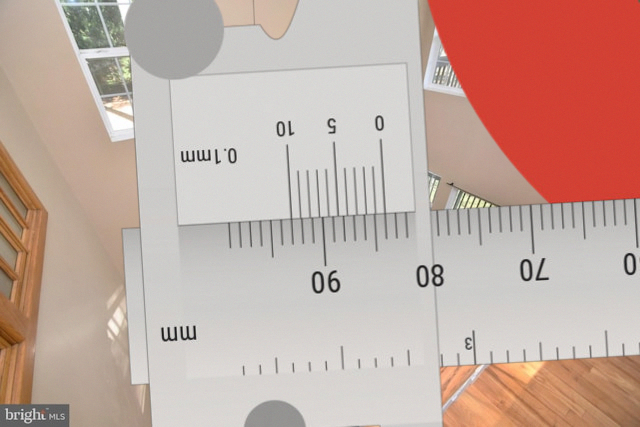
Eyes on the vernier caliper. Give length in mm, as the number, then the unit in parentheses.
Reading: 84.0 (mm)
